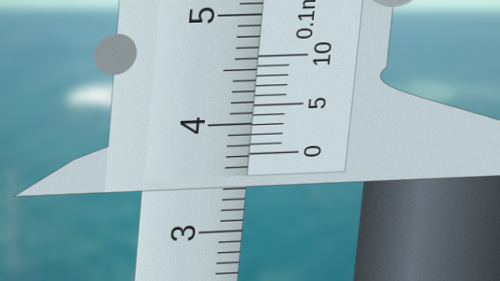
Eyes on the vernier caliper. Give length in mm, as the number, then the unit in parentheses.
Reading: 37.2 (mm)
